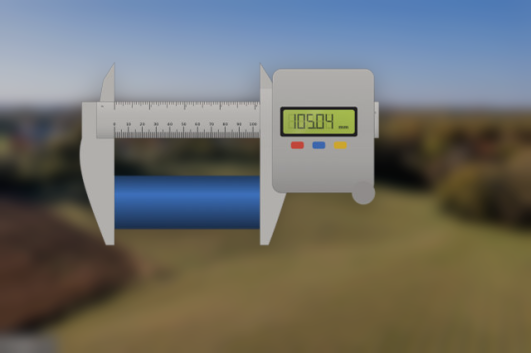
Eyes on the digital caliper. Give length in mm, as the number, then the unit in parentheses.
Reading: 105.04 (mm)
